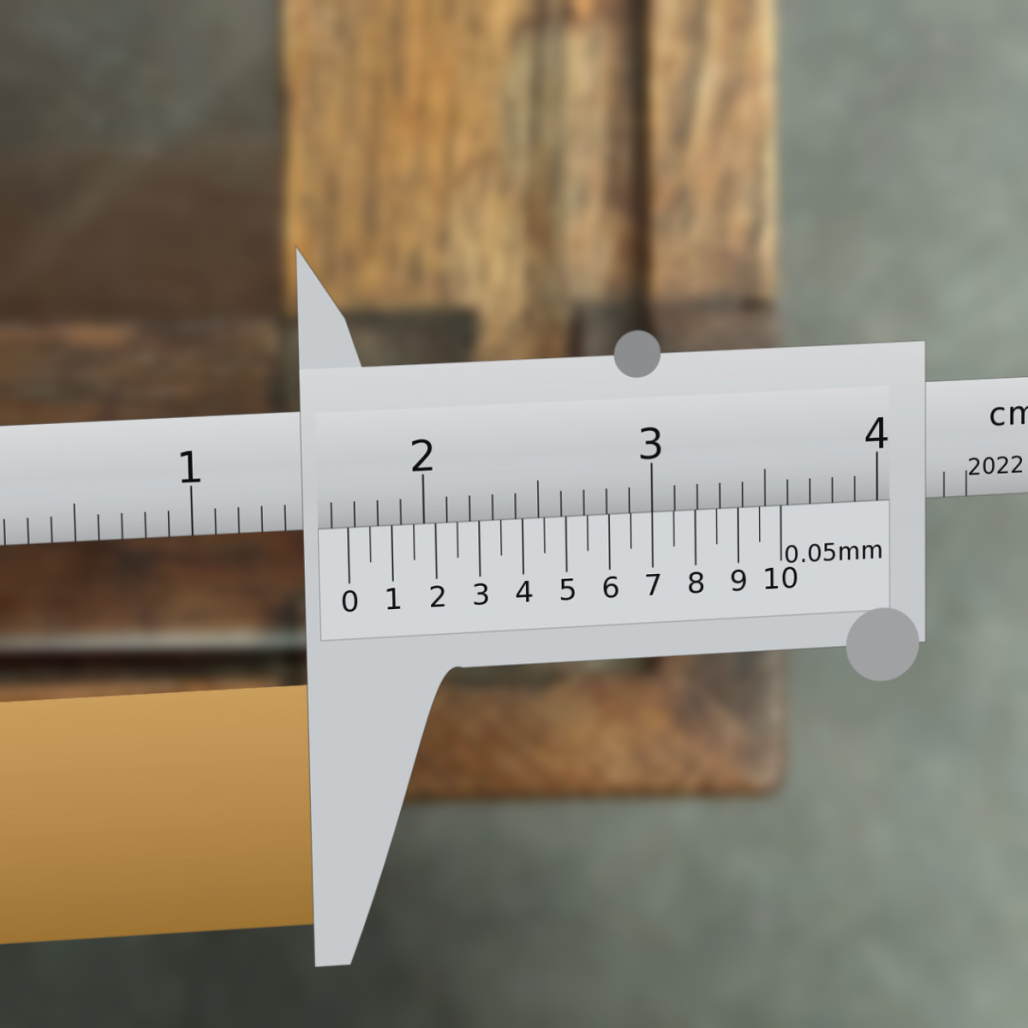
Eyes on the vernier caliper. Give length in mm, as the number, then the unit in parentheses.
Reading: 16.70 (mm)
